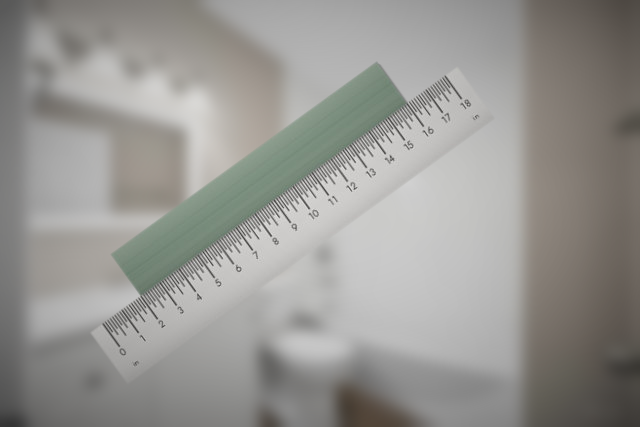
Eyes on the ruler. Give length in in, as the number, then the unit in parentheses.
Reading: 14 (in)
